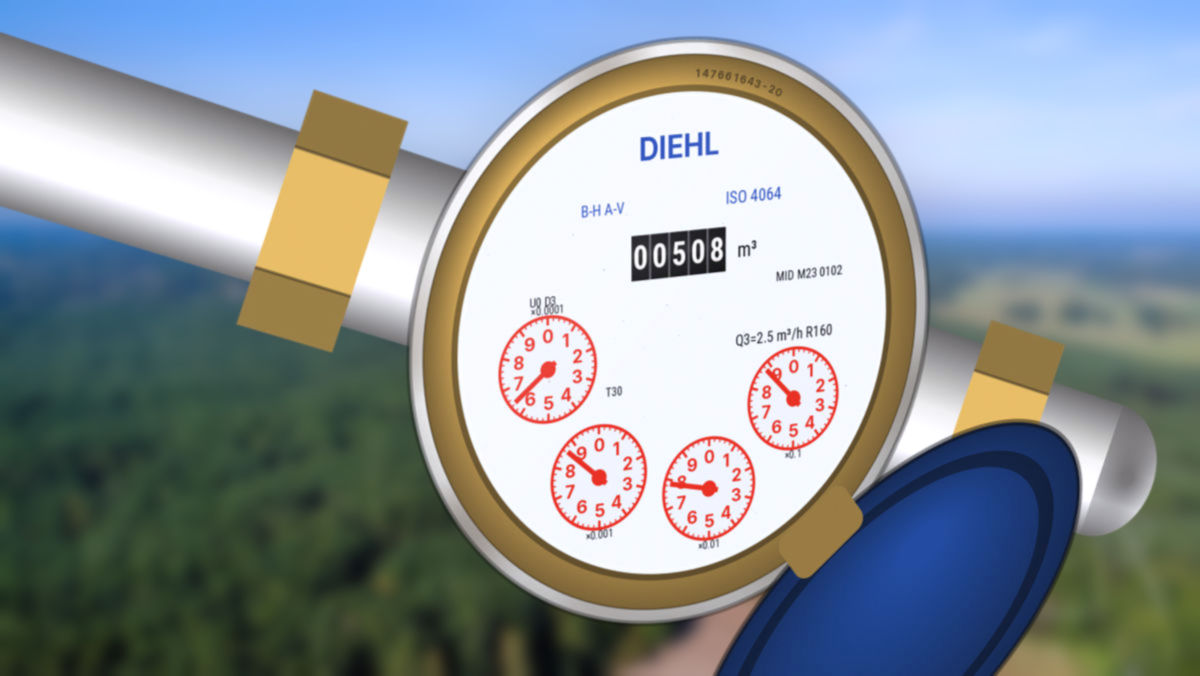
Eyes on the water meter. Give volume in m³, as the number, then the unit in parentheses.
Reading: 508.8786 (m³)
